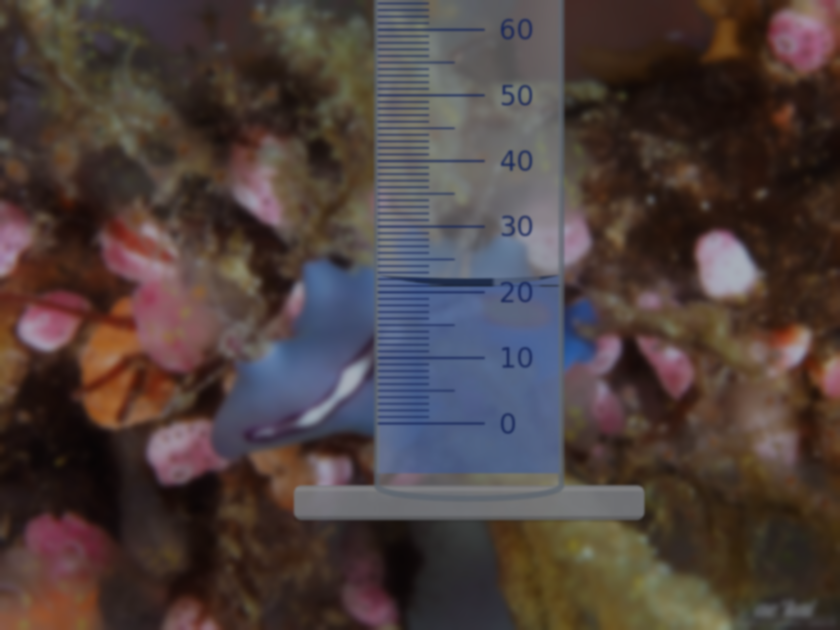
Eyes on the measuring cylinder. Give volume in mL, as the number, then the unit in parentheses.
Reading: 21 (mL)
